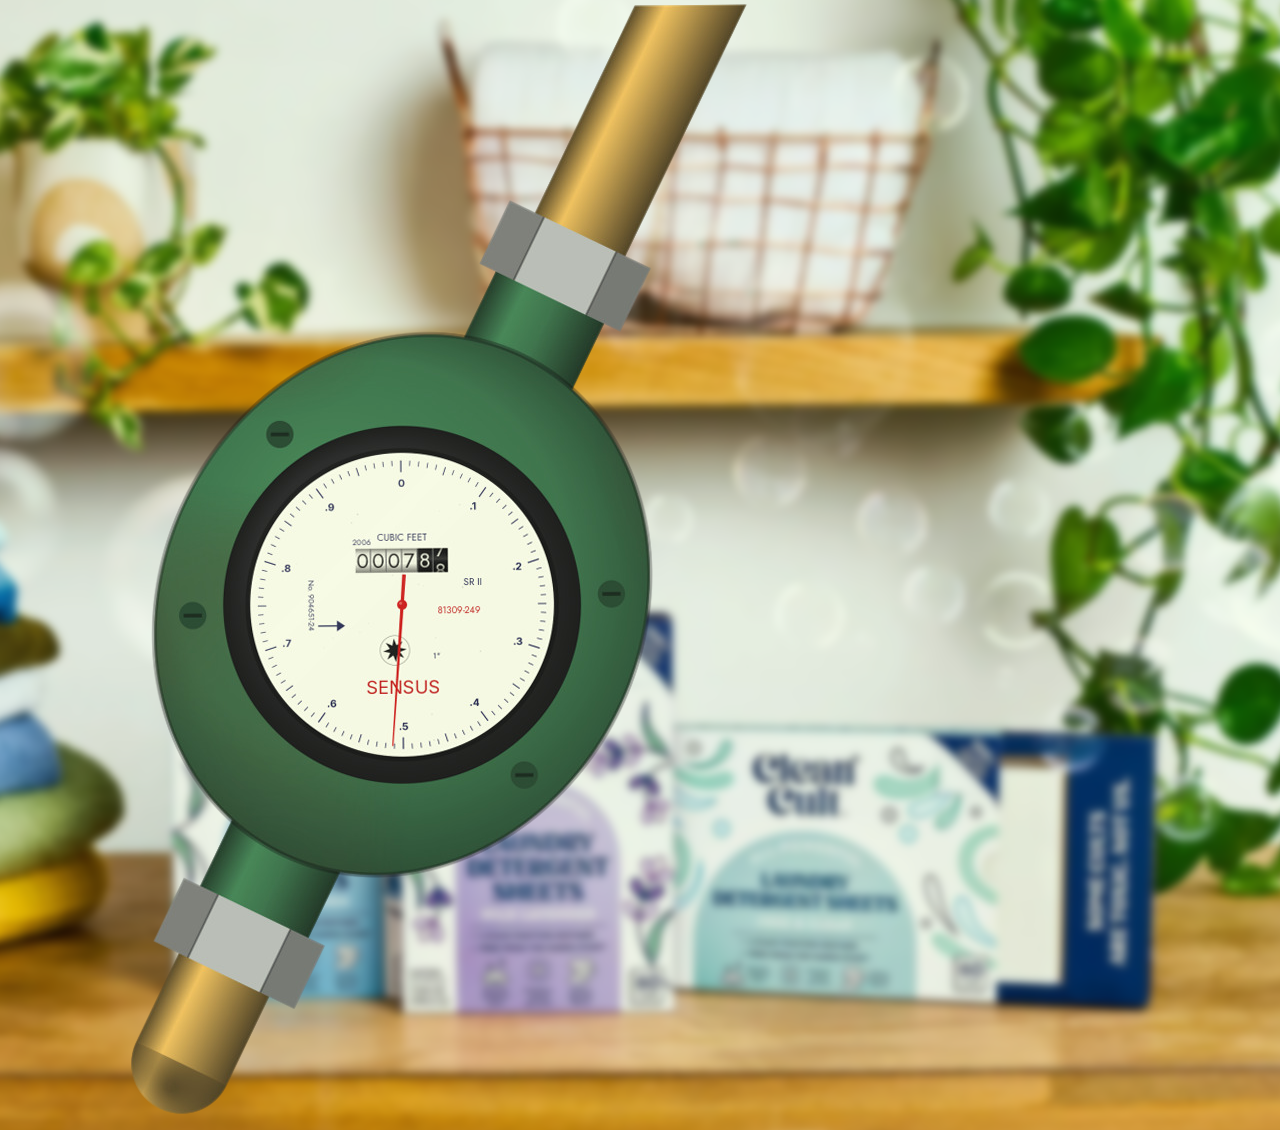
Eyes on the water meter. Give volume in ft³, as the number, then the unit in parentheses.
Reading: 787.51 (ft³)
